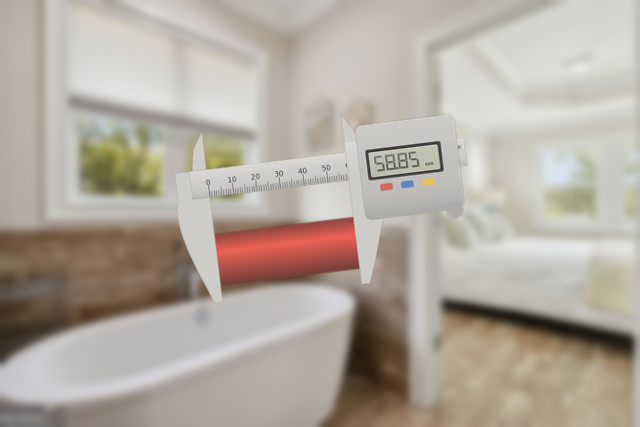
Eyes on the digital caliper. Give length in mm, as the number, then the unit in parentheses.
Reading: 58.85 (mm)
